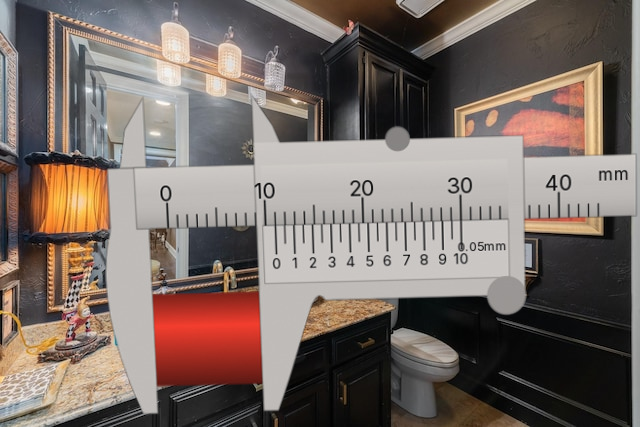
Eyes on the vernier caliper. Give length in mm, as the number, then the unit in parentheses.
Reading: 11.0 (mm)
